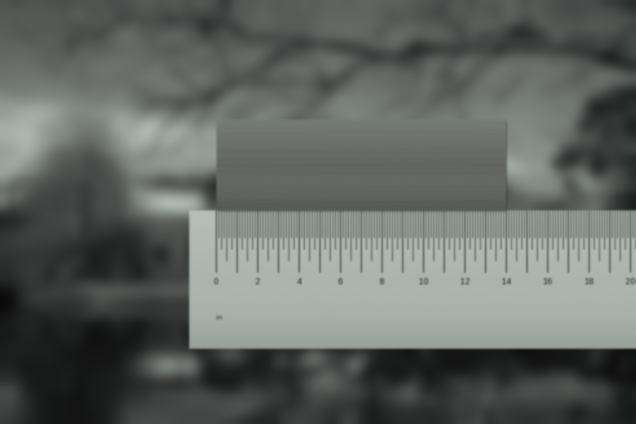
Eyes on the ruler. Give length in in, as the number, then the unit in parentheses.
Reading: 14 (in)
